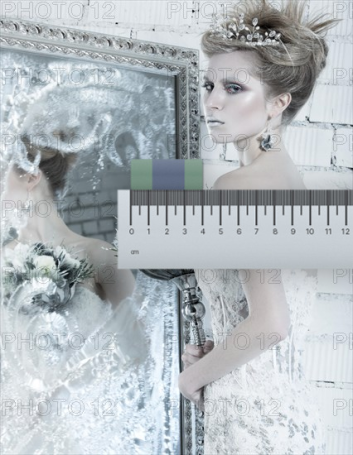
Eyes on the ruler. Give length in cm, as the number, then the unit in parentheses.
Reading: 4 (cm)
